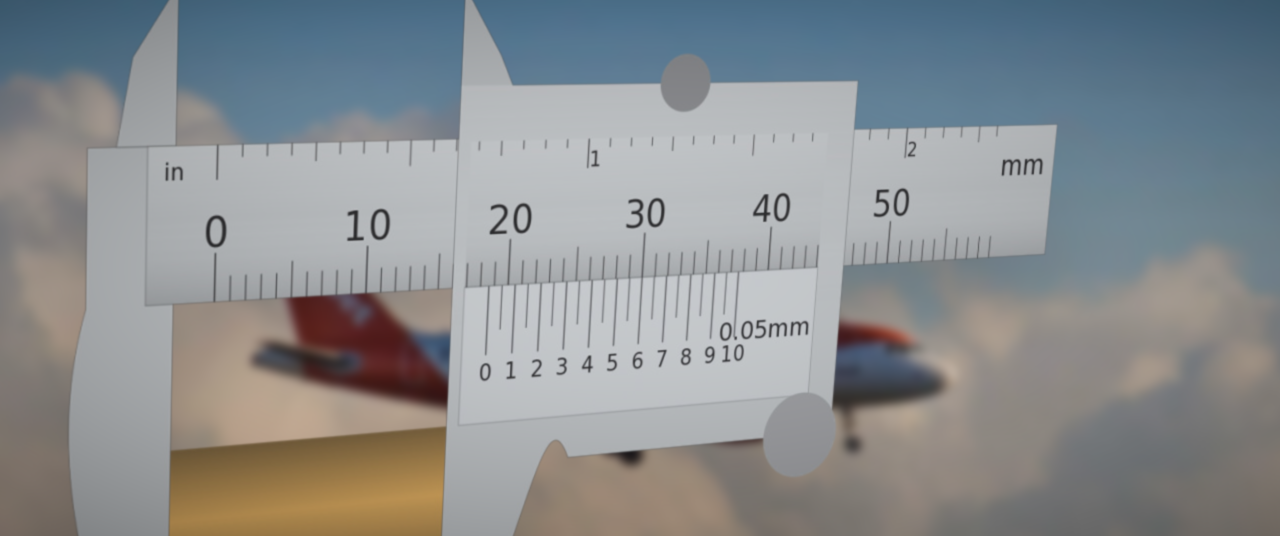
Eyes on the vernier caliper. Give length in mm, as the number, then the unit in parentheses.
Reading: 18.6 (mm)
